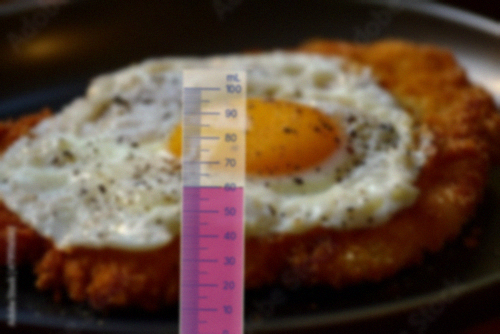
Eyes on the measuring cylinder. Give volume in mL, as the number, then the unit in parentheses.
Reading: 60 (mL)
